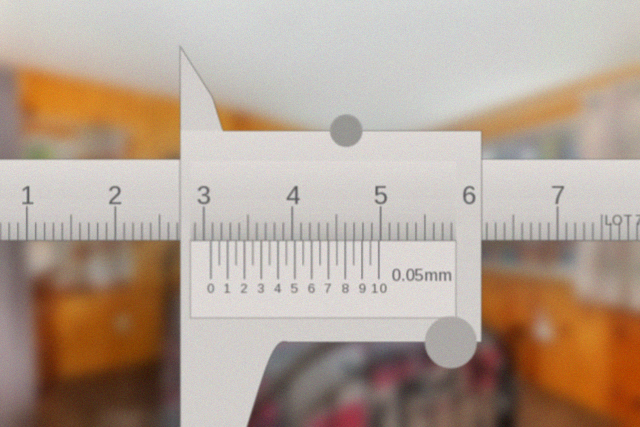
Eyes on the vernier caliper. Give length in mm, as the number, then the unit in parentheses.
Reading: 30.8 (mm)
